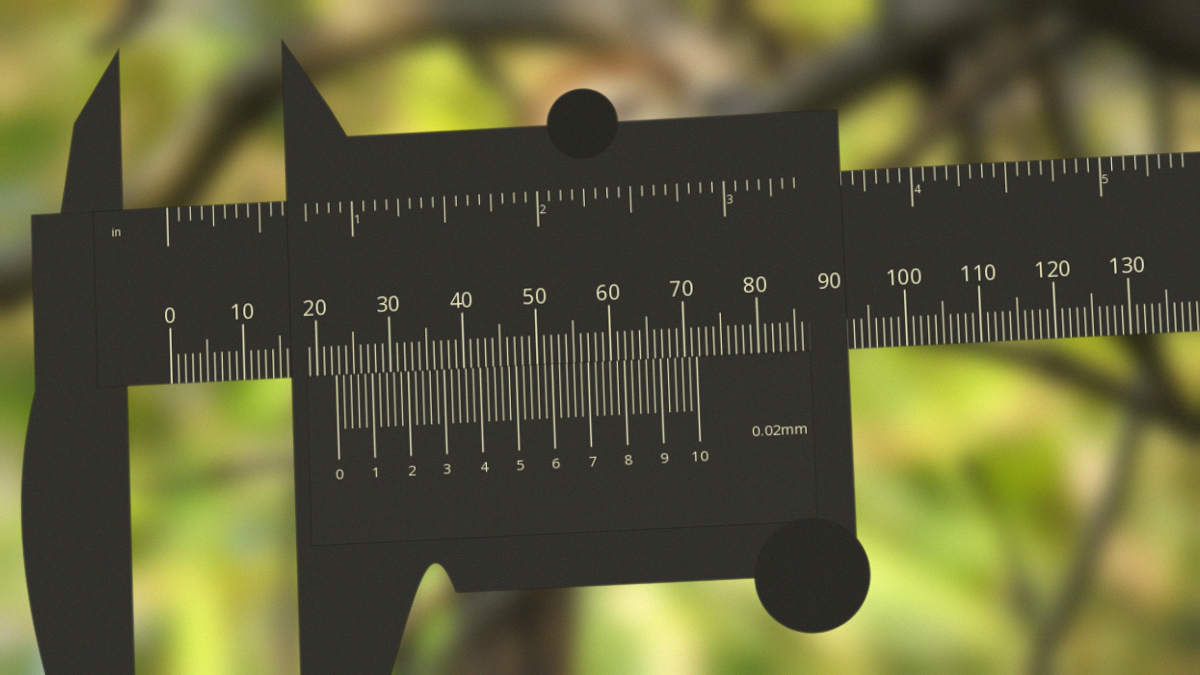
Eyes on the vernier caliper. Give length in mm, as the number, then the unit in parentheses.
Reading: 22.6 (mm)
